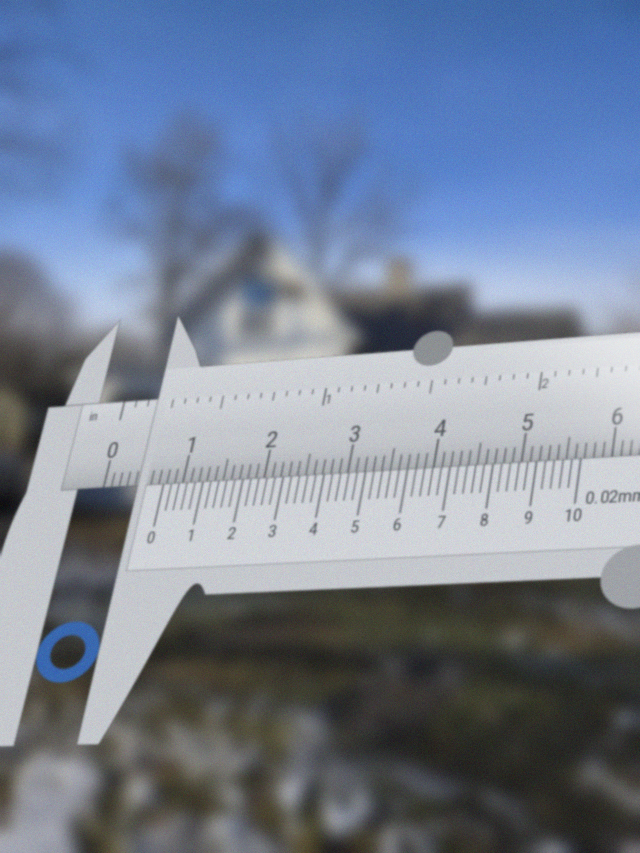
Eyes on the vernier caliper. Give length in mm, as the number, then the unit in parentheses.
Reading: 7.6 (mm)
